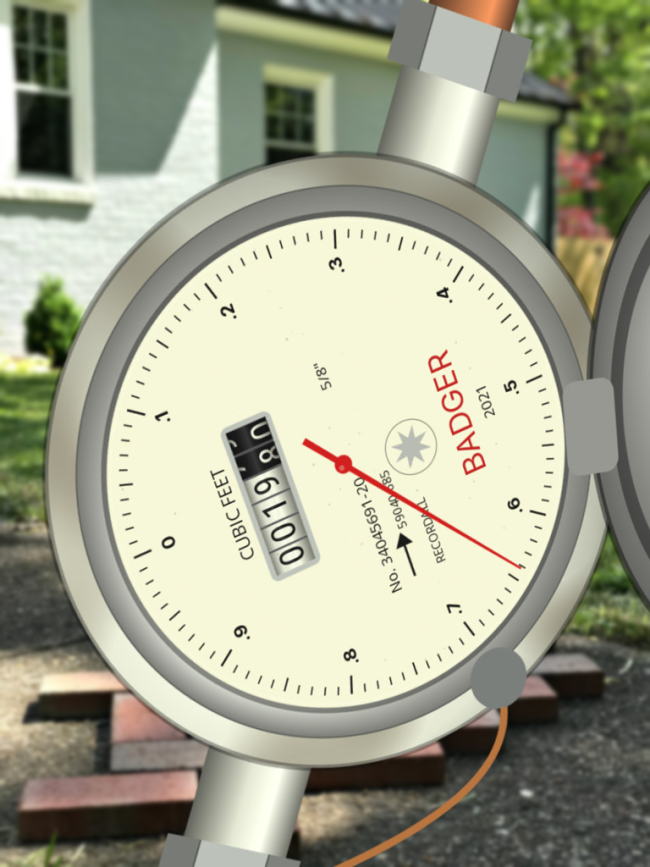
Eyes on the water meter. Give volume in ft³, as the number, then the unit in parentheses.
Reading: 1979.64 (ft³)
